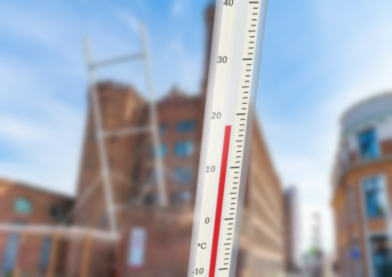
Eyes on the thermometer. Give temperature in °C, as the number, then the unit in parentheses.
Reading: 18 (°C)
